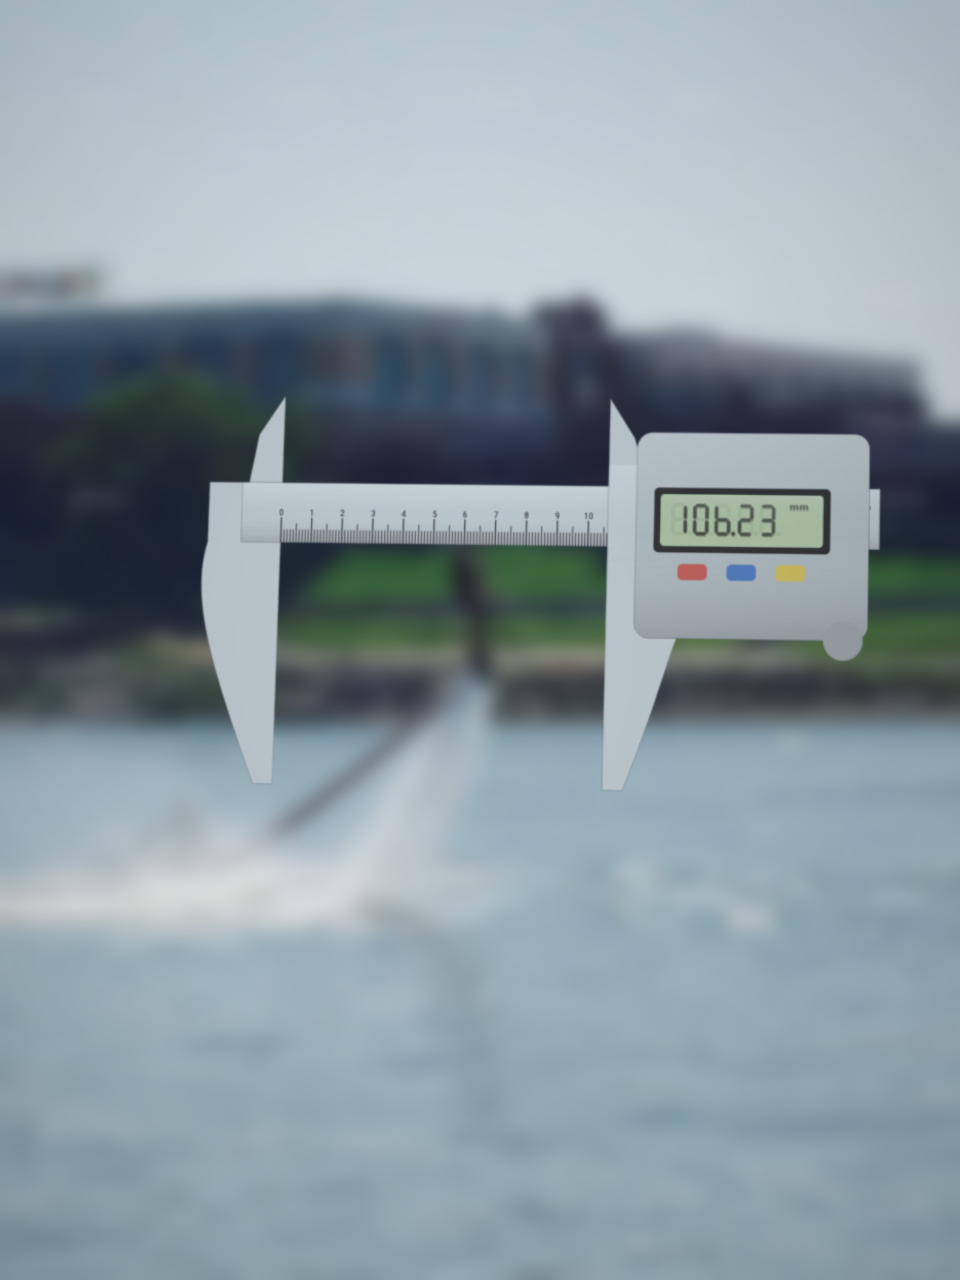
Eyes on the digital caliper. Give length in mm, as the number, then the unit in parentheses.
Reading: 106.23 (mm)
